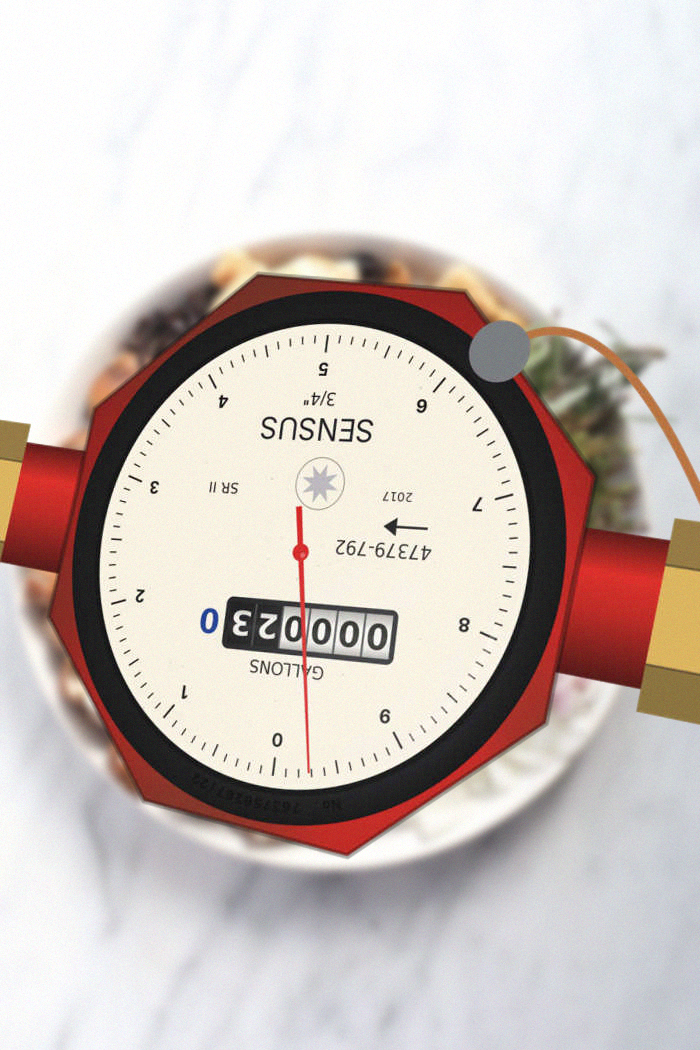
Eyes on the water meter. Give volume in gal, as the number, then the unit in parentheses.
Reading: 229.7 (gal)
